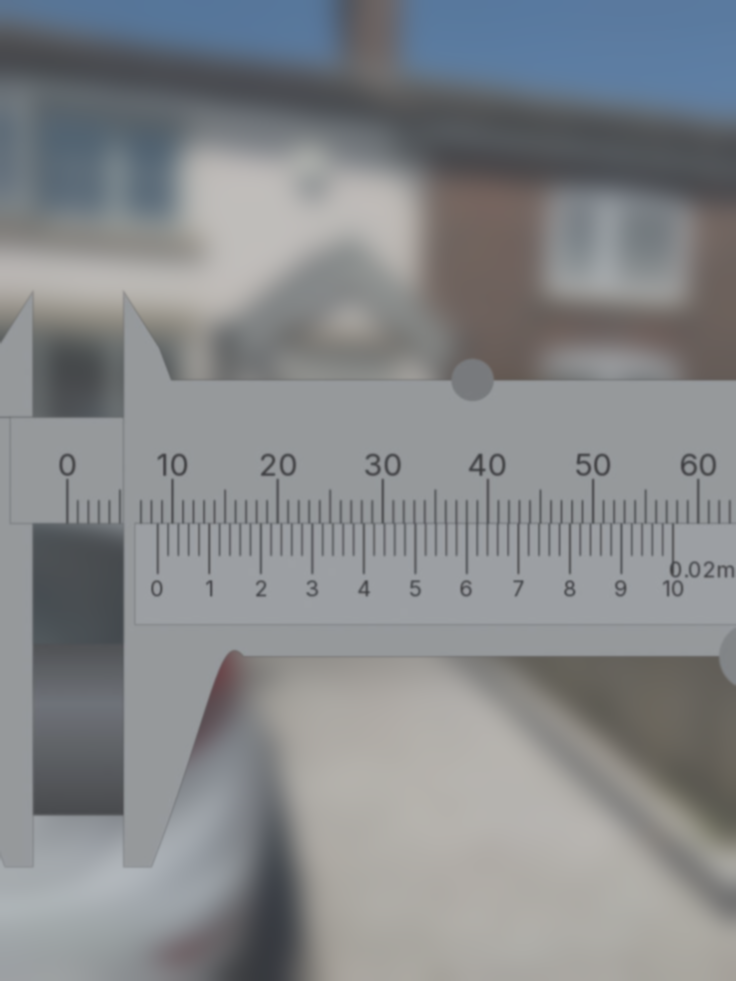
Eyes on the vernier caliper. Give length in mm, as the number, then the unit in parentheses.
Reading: 8.6 (mm)
